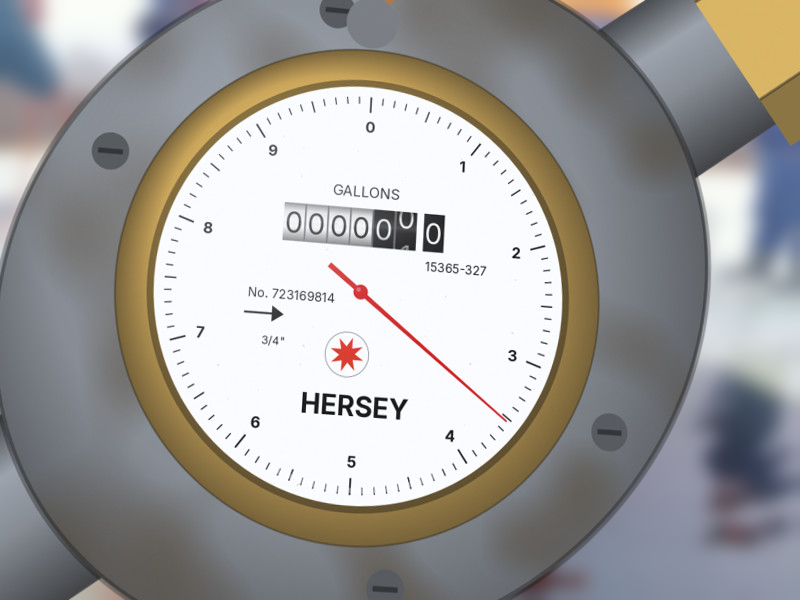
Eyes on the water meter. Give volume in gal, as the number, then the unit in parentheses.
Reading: 3.5 (gal)
